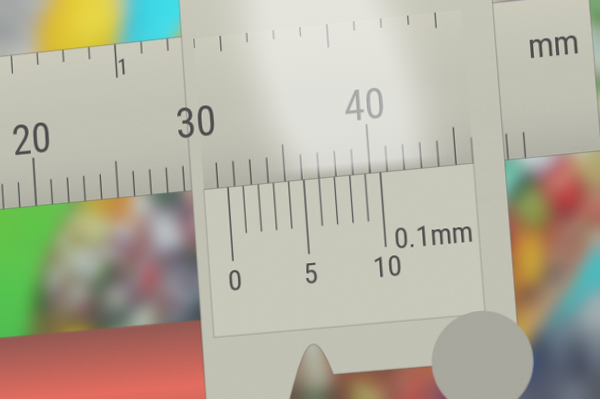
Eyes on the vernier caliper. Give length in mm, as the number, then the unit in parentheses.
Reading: 31.6 (mm)
